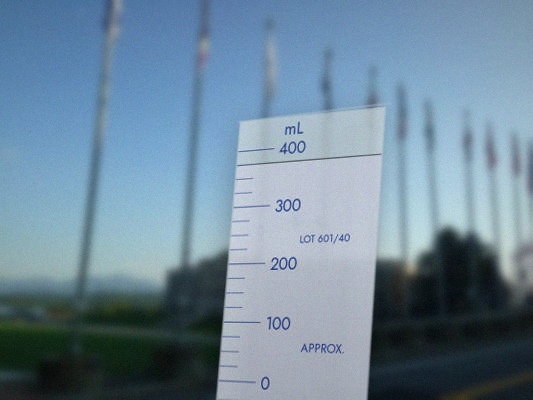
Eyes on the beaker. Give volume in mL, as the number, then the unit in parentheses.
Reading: 375 (mL)
